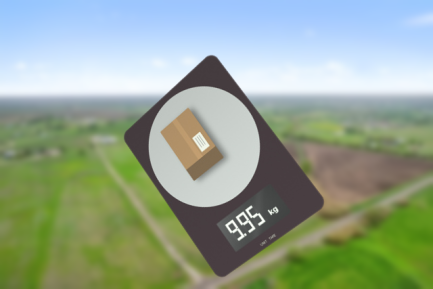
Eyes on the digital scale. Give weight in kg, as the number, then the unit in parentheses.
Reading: 9.95 (kg)
